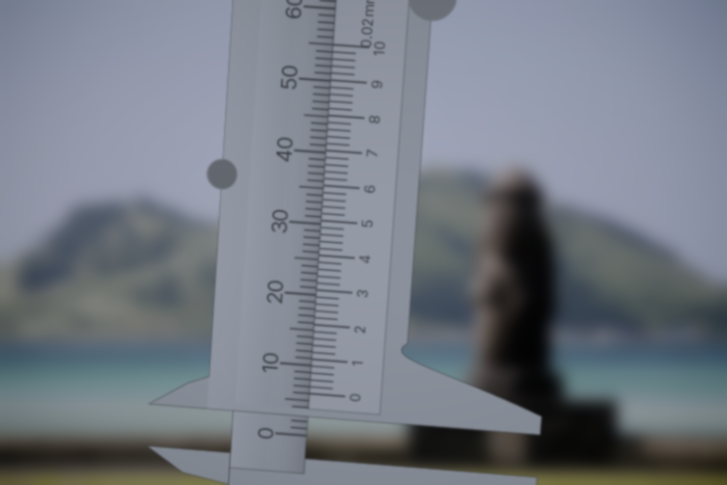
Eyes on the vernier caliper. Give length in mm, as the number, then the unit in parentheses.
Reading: 6.0 (mm)
